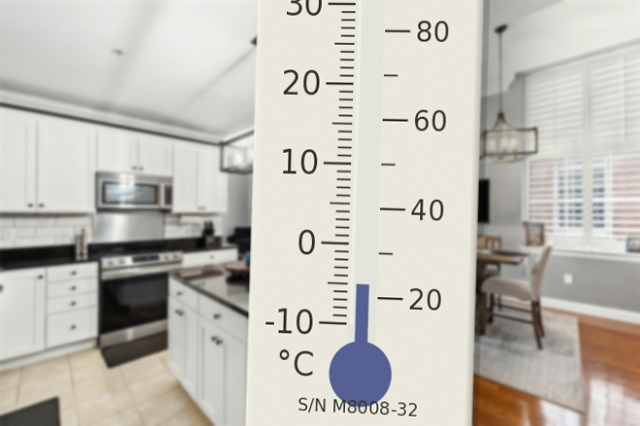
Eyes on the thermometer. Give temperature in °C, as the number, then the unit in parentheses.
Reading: -5 (°C)
